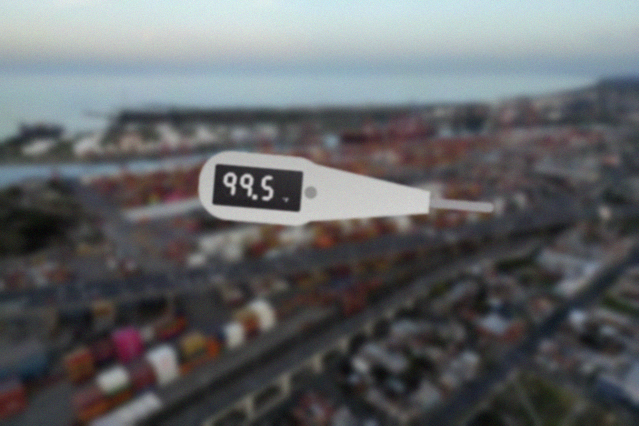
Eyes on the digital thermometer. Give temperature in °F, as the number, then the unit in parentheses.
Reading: 99.5 (°F)
